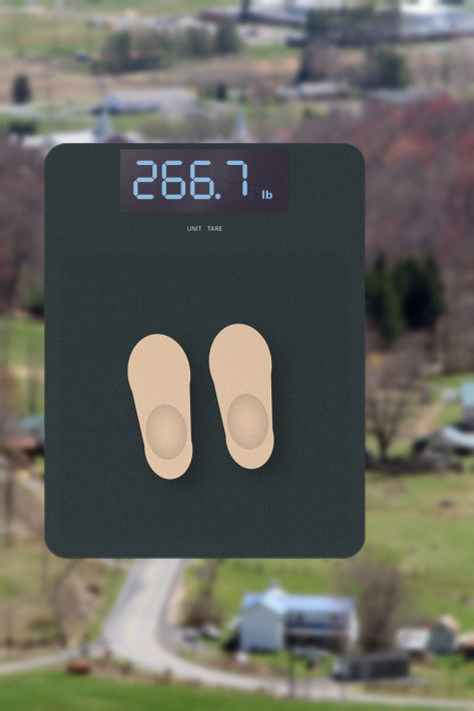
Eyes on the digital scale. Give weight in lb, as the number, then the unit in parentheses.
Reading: 266.7 (lb)
